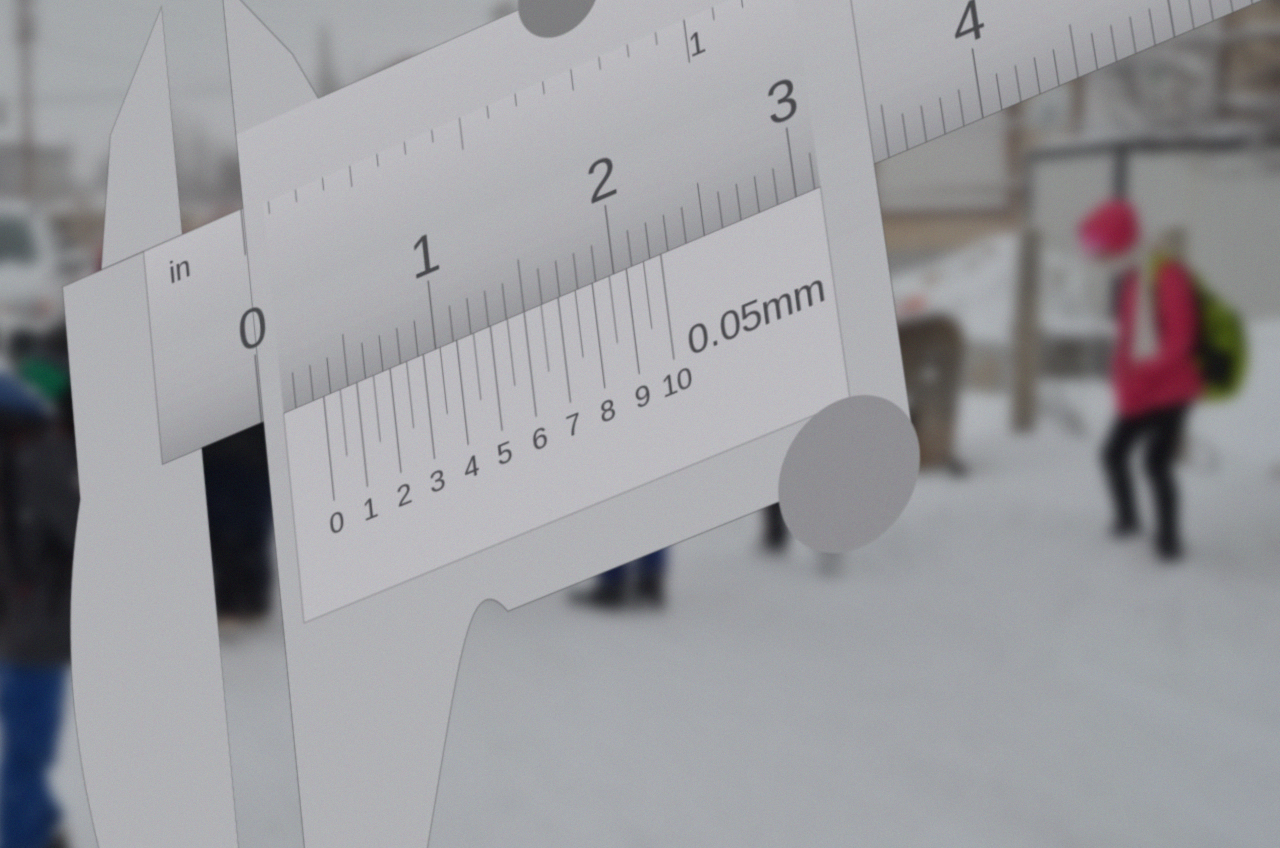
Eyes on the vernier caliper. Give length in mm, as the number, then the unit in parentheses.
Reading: 3.6 (mm)
